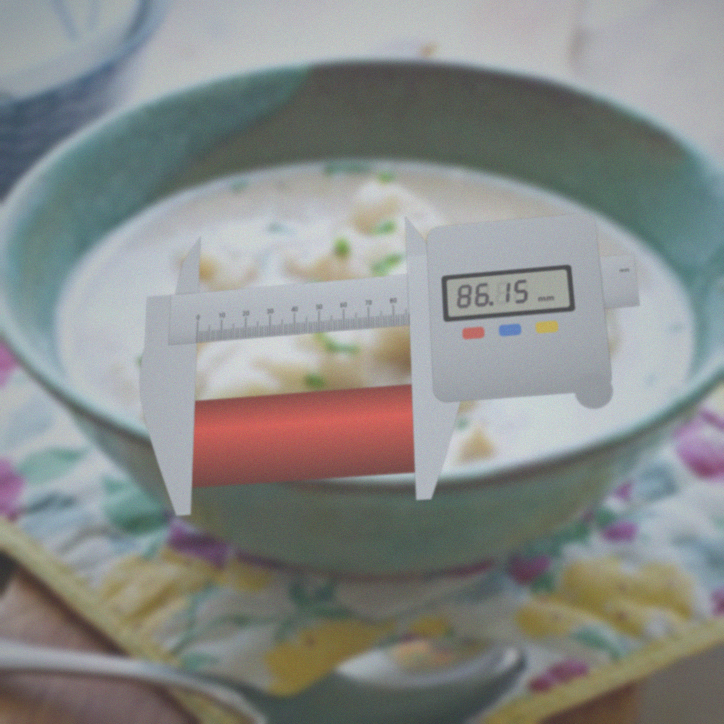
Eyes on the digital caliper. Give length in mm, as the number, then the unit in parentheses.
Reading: 86.15 (mm)
